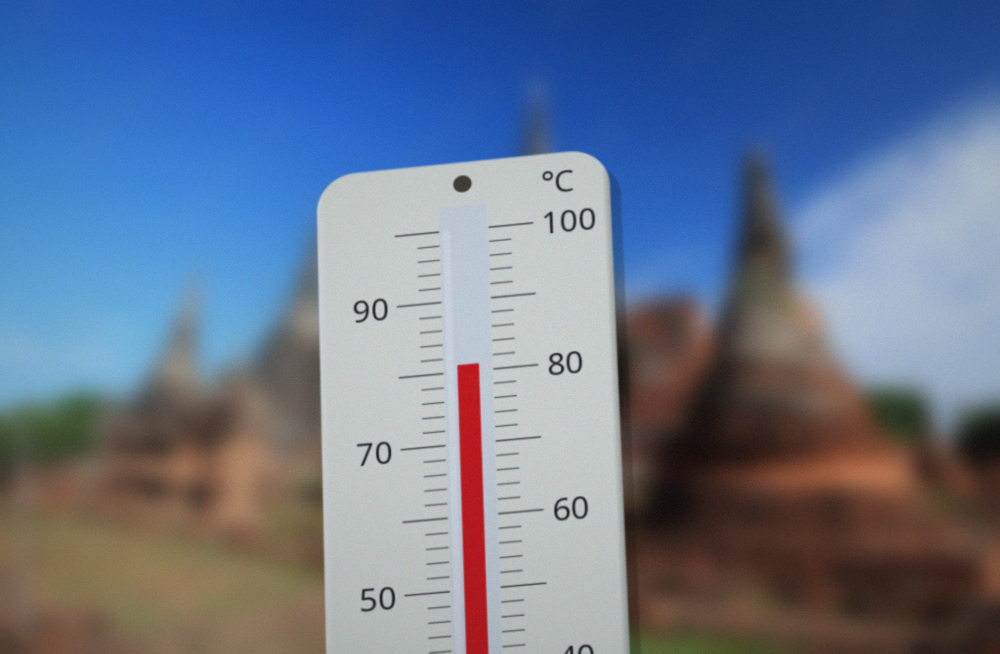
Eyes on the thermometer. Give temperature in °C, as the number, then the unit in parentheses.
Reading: 81 (°C)
